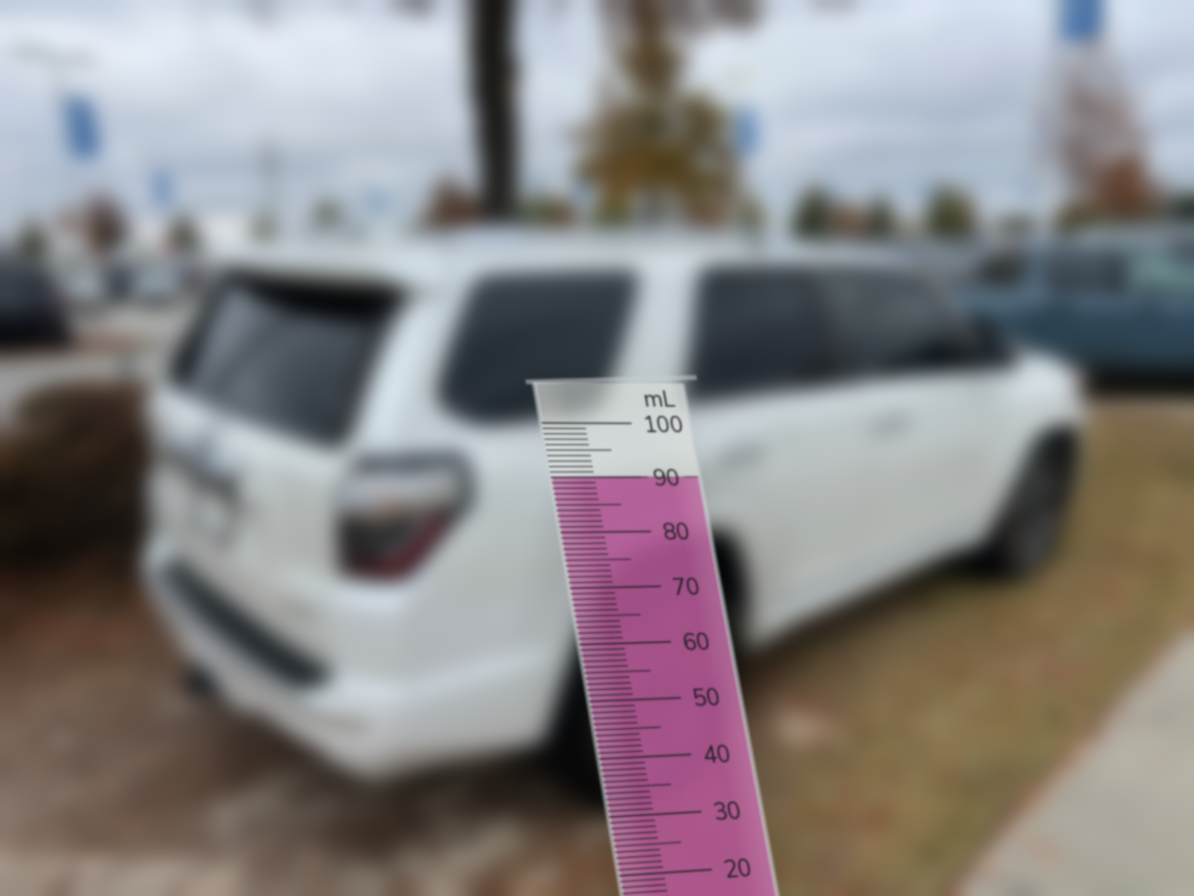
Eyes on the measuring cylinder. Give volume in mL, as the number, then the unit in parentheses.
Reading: 90 (mL)
